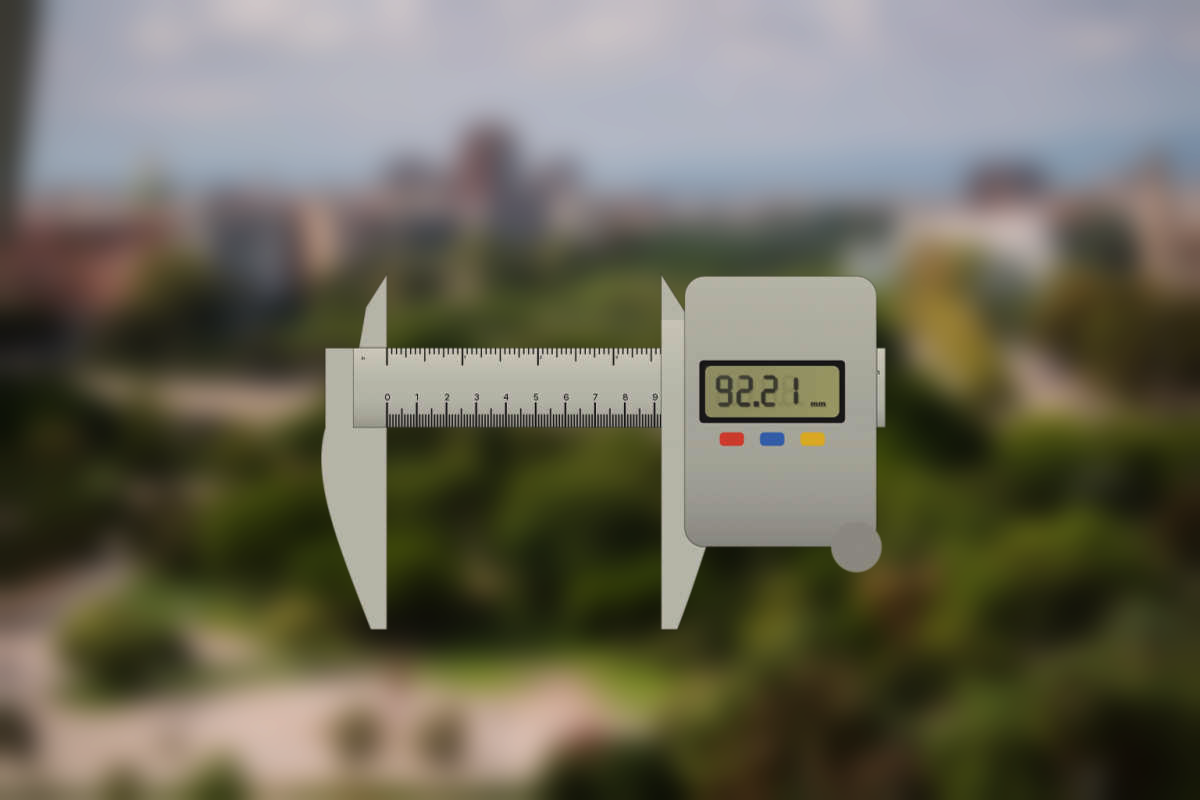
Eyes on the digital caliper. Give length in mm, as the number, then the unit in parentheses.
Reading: 92.21 (mm)
